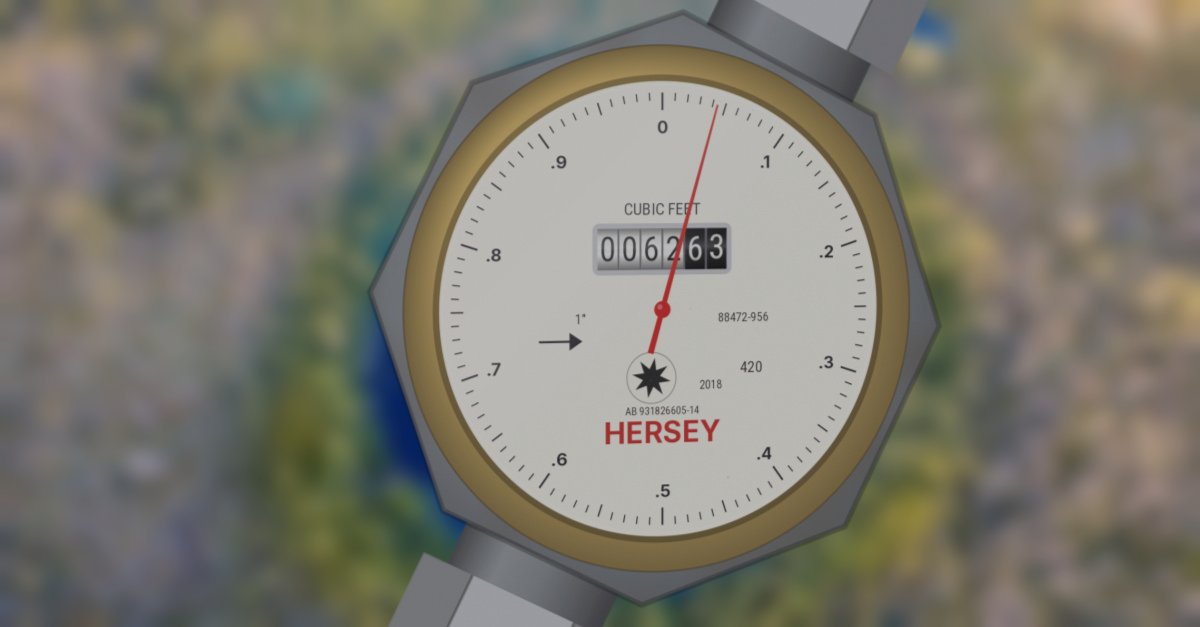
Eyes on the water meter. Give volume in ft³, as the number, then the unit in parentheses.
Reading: 6263.04 (ft³)
